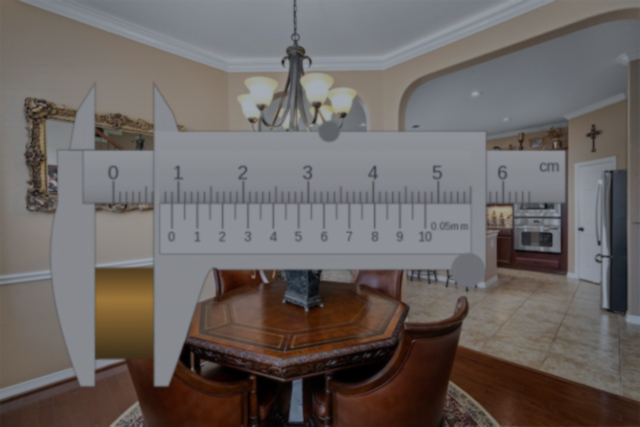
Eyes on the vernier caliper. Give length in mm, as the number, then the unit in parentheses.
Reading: 9.0 (mm)
